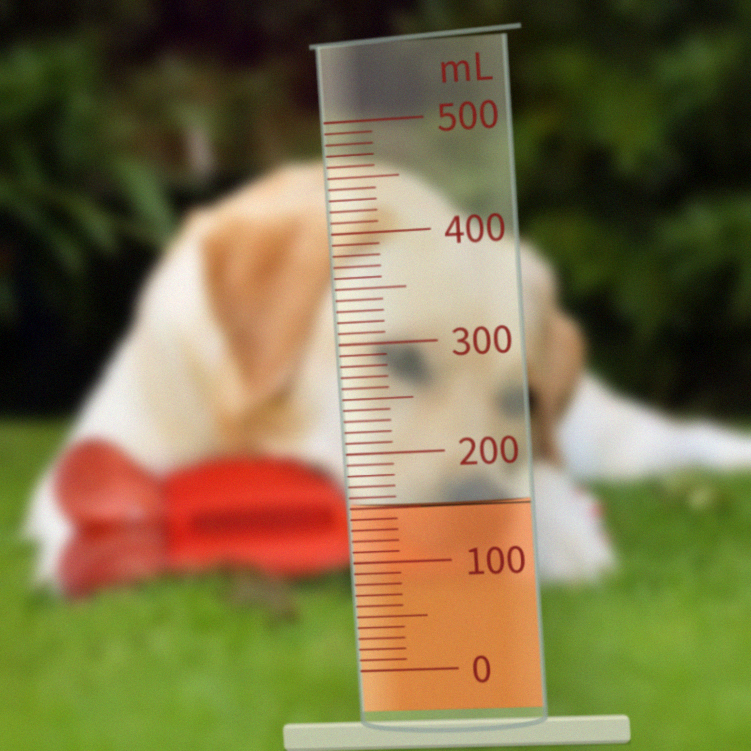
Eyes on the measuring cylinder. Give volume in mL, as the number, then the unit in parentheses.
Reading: 150 (mL)
